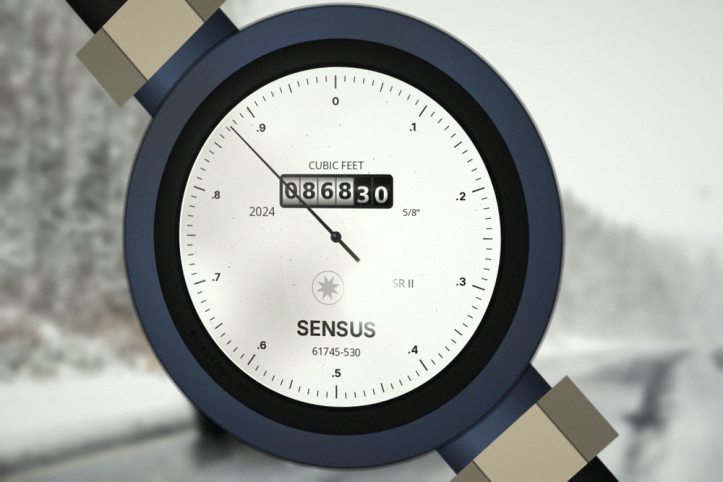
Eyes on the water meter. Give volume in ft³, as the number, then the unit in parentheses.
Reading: 86829.87 (ft³)
